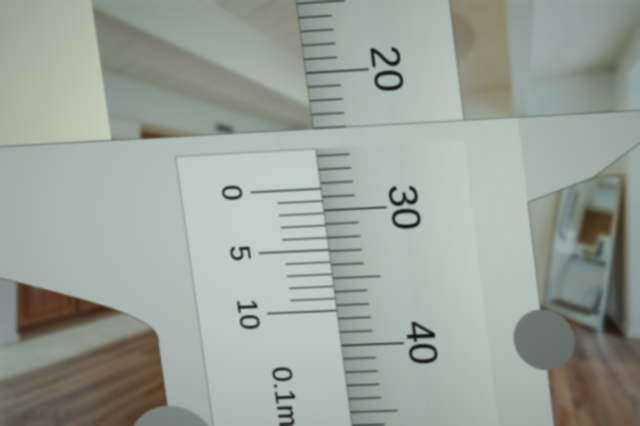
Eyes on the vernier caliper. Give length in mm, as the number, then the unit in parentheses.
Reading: 28.4 (mm)
